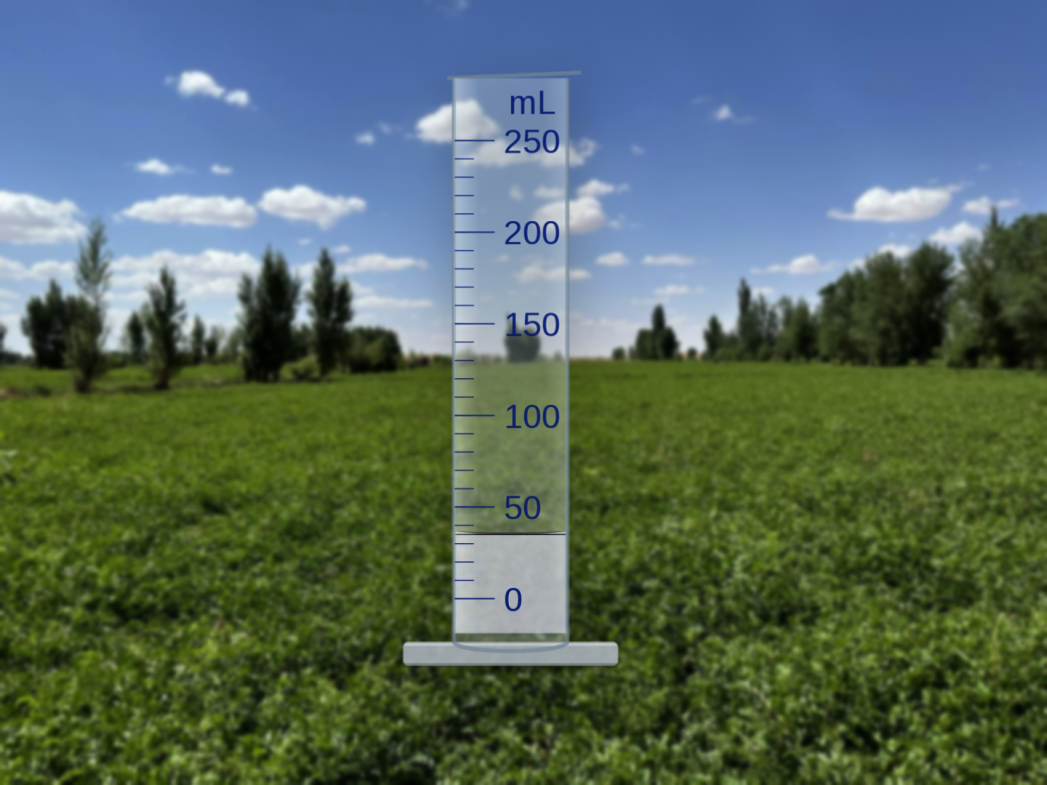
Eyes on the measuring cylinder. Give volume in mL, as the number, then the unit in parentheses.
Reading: 35 (mL)
